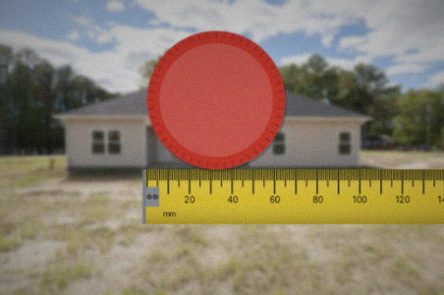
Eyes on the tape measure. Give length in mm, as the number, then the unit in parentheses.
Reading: 65 (mm)
